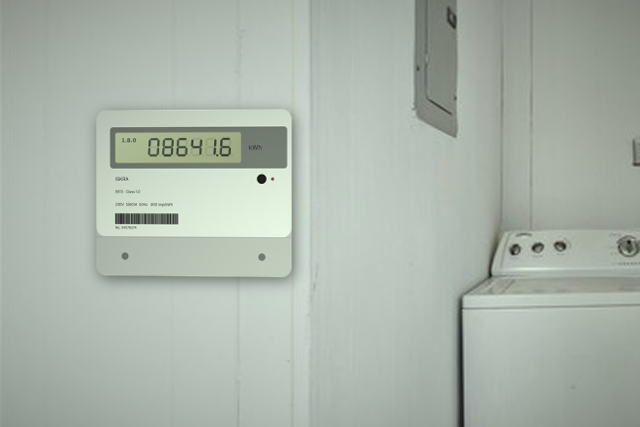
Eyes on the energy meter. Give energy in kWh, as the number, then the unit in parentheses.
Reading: 8641.6 (kWh)
